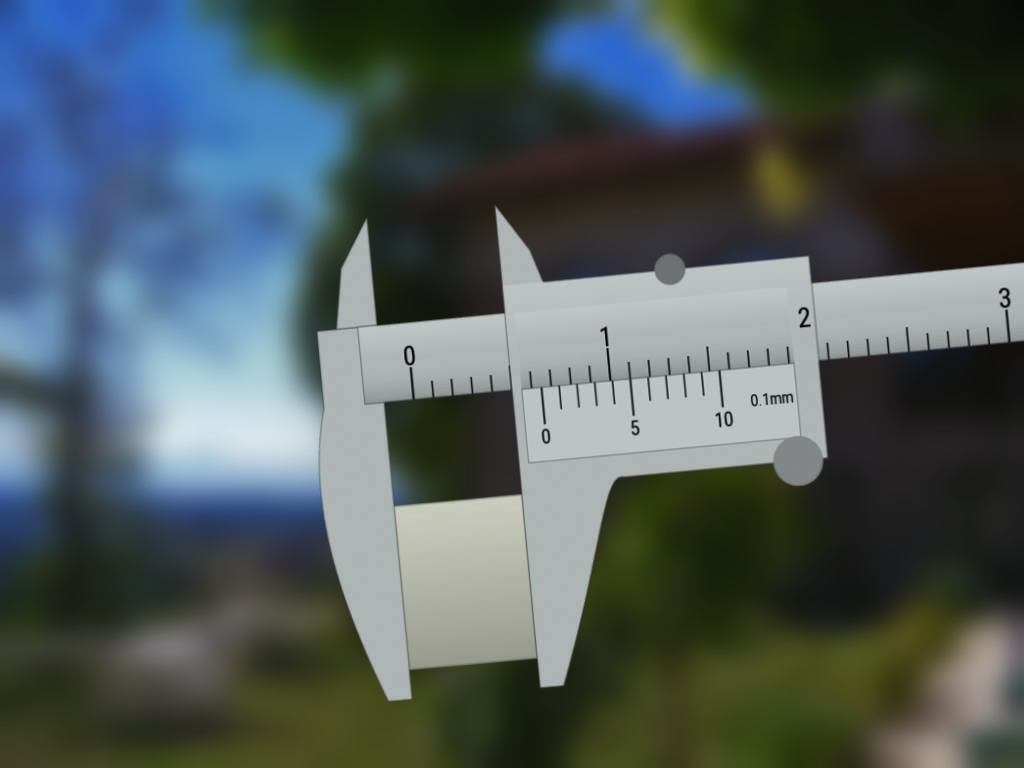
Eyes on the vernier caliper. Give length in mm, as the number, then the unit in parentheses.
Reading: 6.5 (mm)
